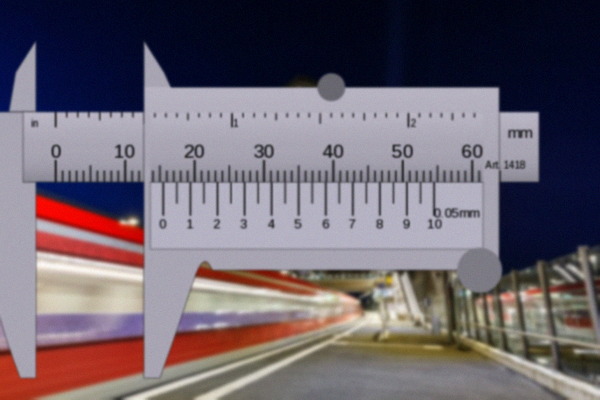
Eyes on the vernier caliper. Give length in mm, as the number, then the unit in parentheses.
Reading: 15.5 (mm)
